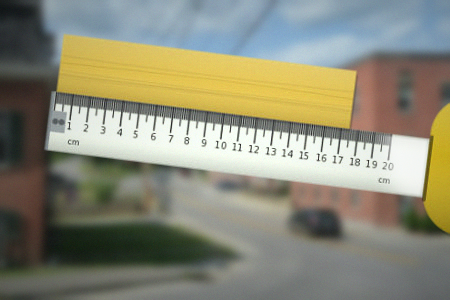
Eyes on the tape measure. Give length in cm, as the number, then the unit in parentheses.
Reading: 17.5 (cm)
